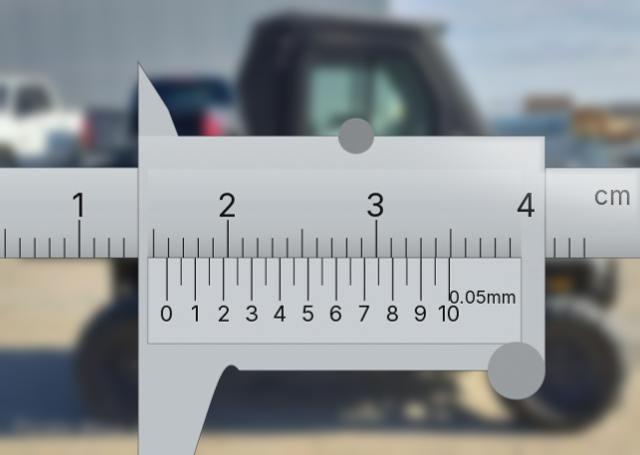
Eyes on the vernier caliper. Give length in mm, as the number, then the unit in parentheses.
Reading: 15.9 (mm)
